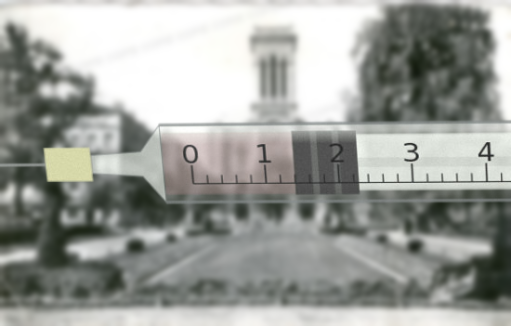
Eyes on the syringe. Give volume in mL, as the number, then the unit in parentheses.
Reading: 1.4 (mL)
